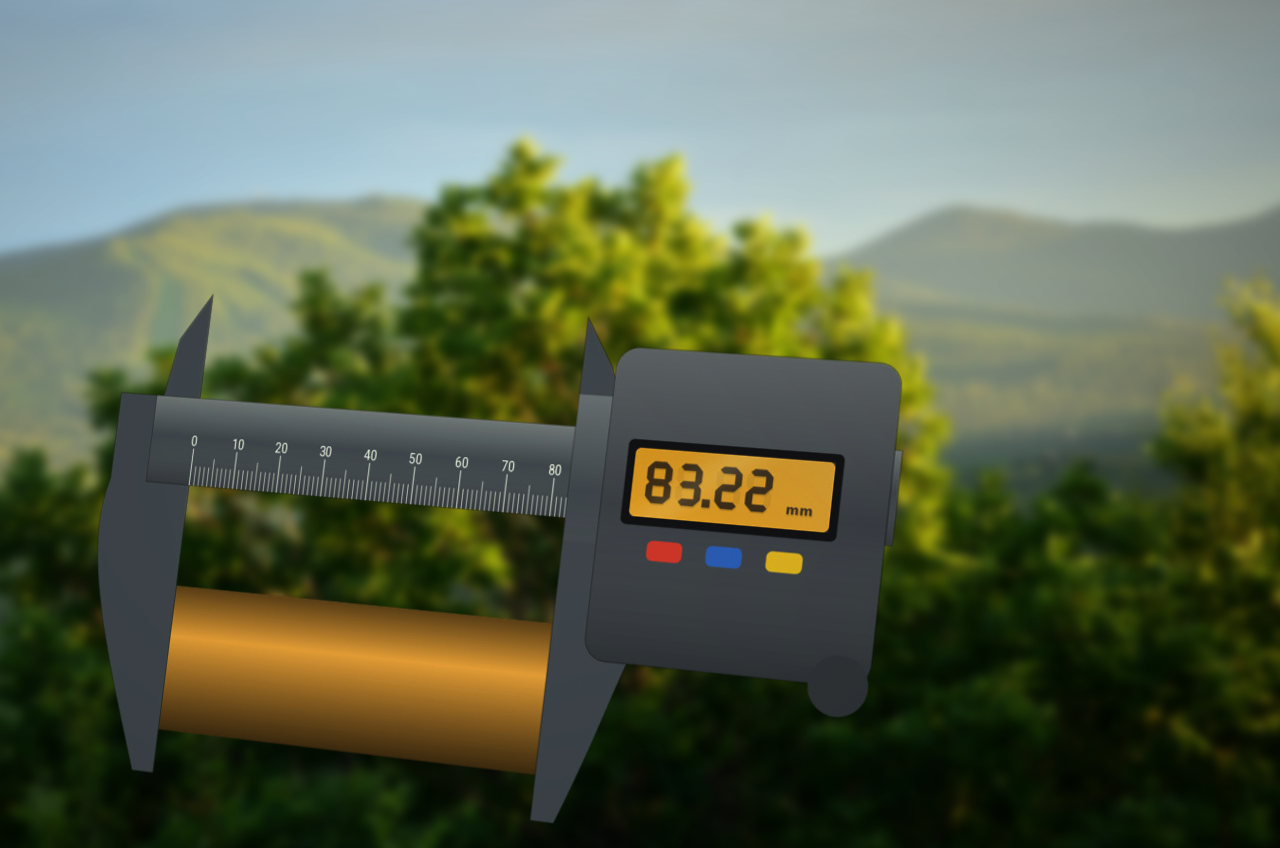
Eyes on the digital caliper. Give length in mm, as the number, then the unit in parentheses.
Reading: 83.22 (mm)
